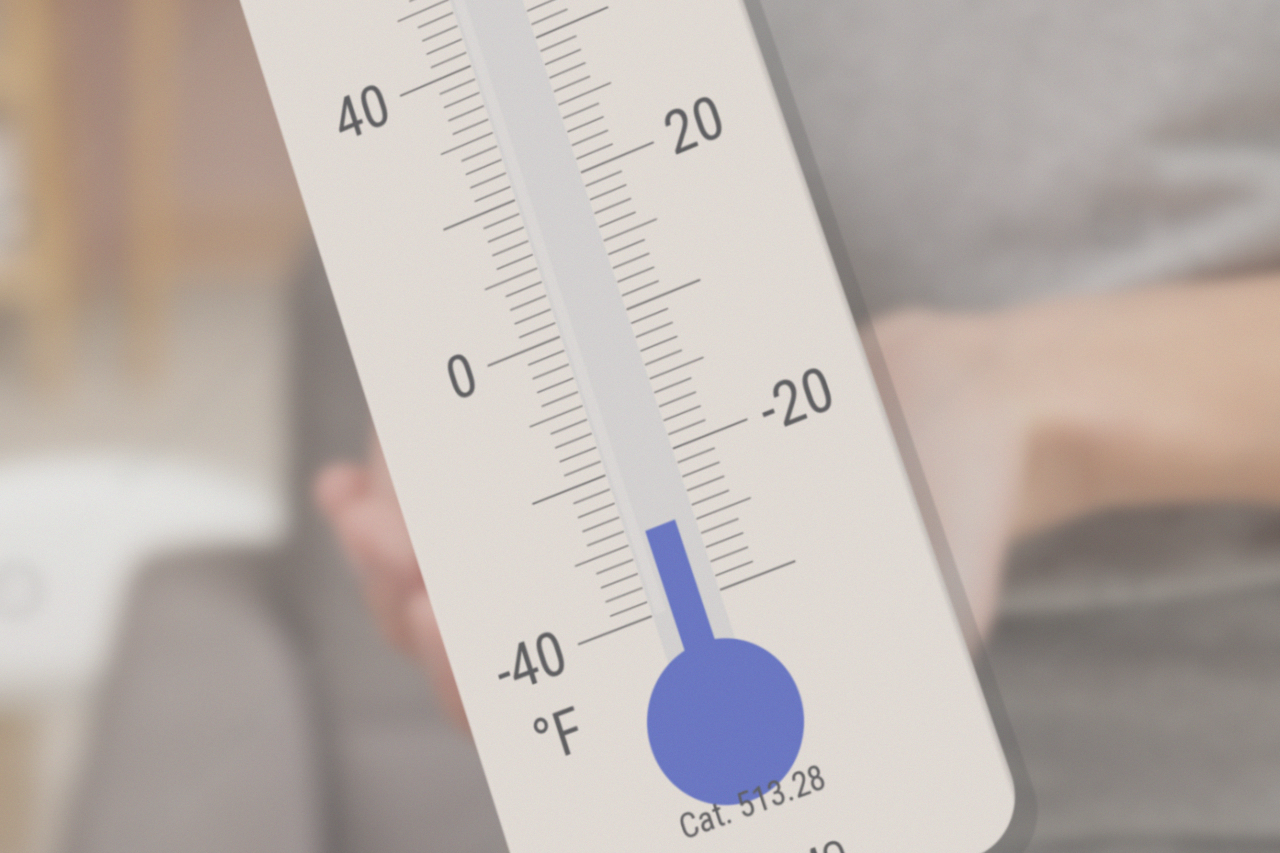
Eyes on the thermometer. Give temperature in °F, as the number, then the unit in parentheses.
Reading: -29 (°F)
